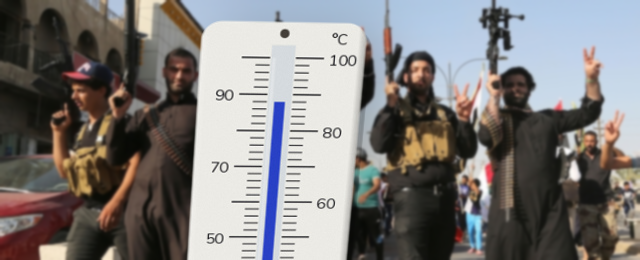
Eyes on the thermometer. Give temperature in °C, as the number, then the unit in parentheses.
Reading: 88 (°C)
